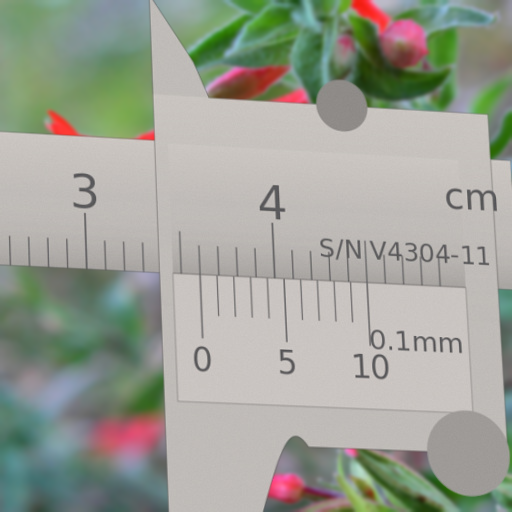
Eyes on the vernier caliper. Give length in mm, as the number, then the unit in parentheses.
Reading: 36.0 (mm)
